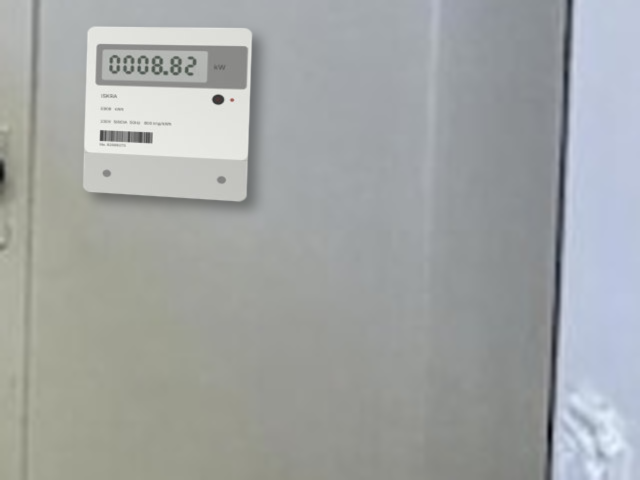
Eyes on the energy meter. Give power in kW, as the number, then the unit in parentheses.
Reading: 8.82 (kW)
